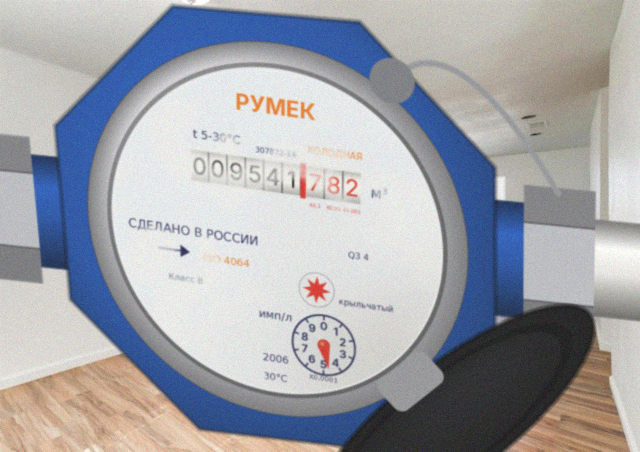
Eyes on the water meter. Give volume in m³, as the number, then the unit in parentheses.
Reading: 9541.7824 (m³)
